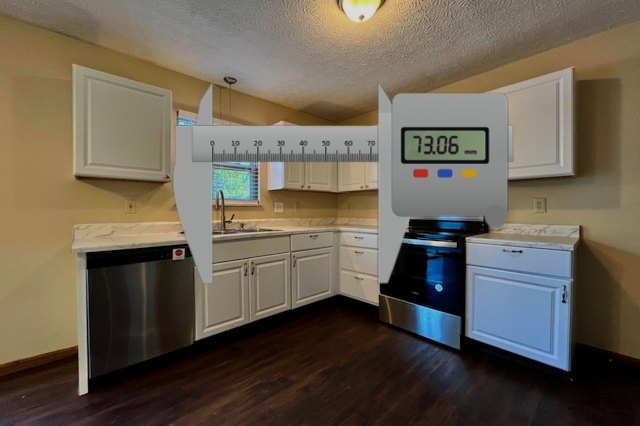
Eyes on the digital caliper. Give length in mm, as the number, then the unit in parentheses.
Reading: 73.06 (mm)
